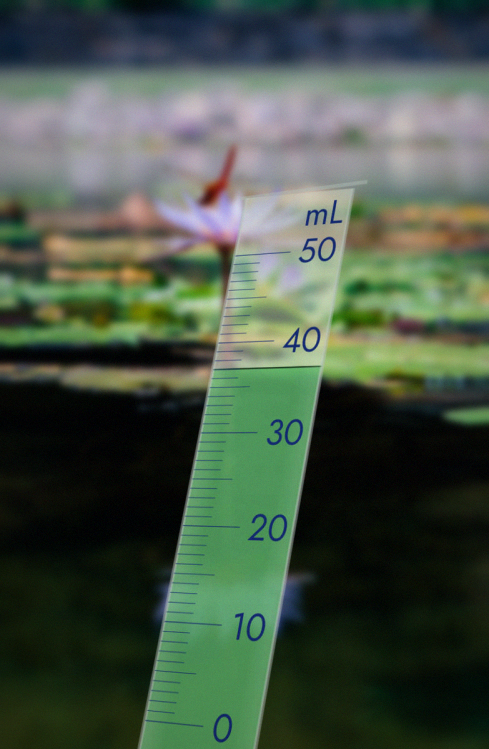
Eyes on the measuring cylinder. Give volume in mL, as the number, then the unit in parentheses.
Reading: 37 (mL)
